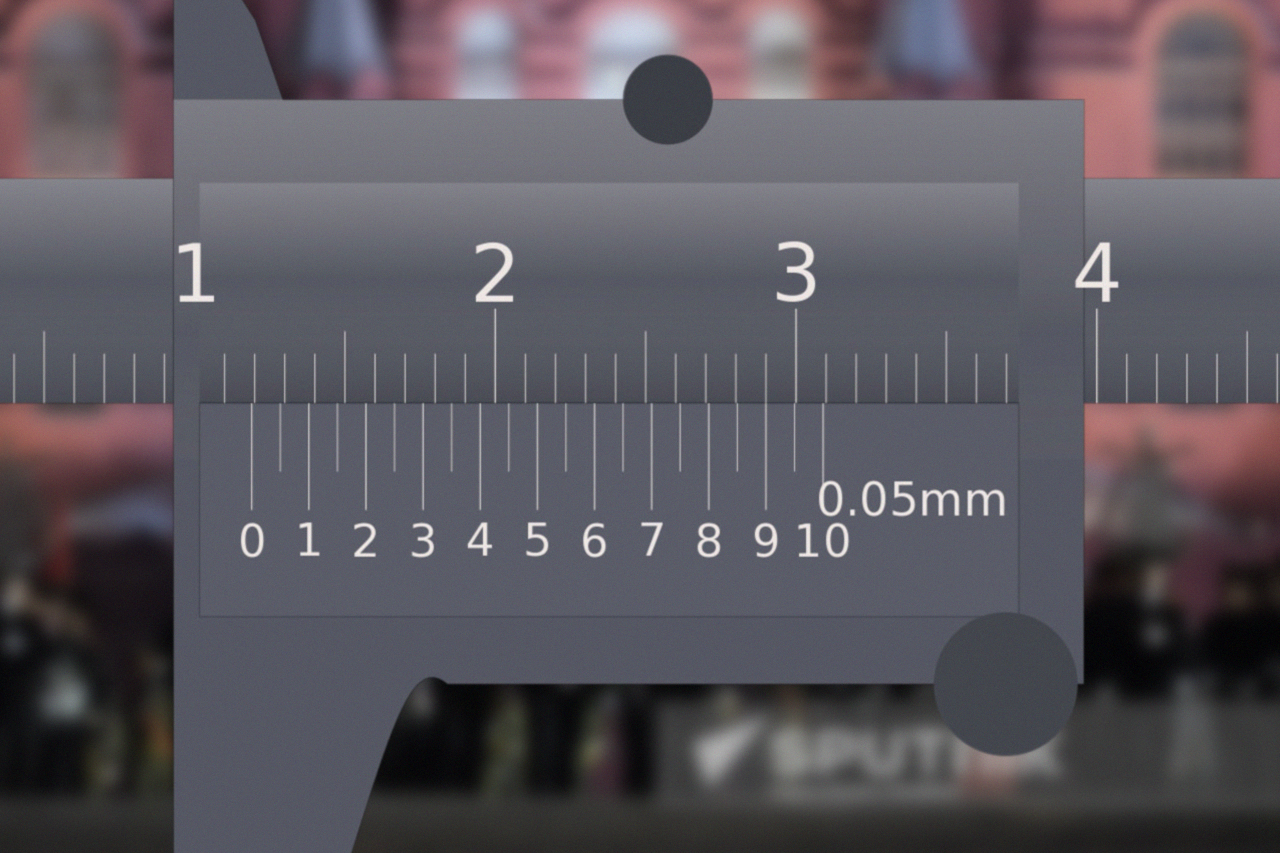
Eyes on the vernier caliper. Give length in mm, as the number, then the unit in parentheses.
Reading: 11.90 (mm)
